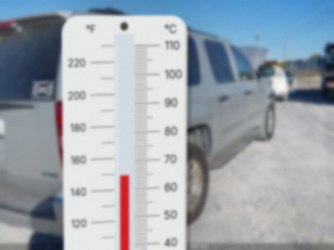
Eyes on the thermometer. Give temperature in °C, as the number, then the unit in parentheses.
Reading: 65 (°C)
